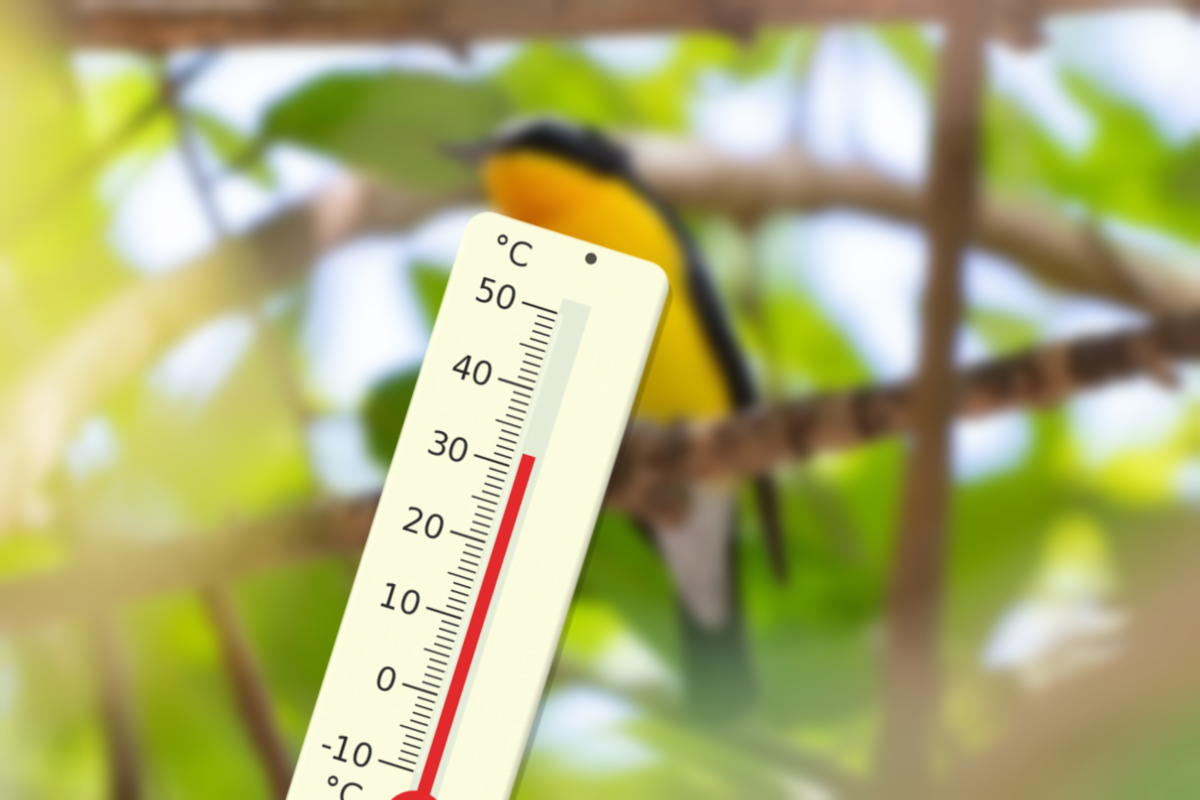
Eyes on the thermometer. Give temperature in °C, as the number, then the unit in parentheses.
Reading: 32 (°C)
